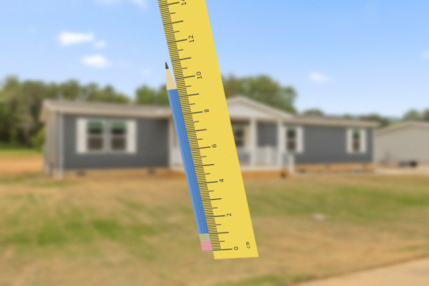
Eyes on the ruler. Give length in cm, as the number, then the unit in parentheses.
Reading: 11 (cm)
